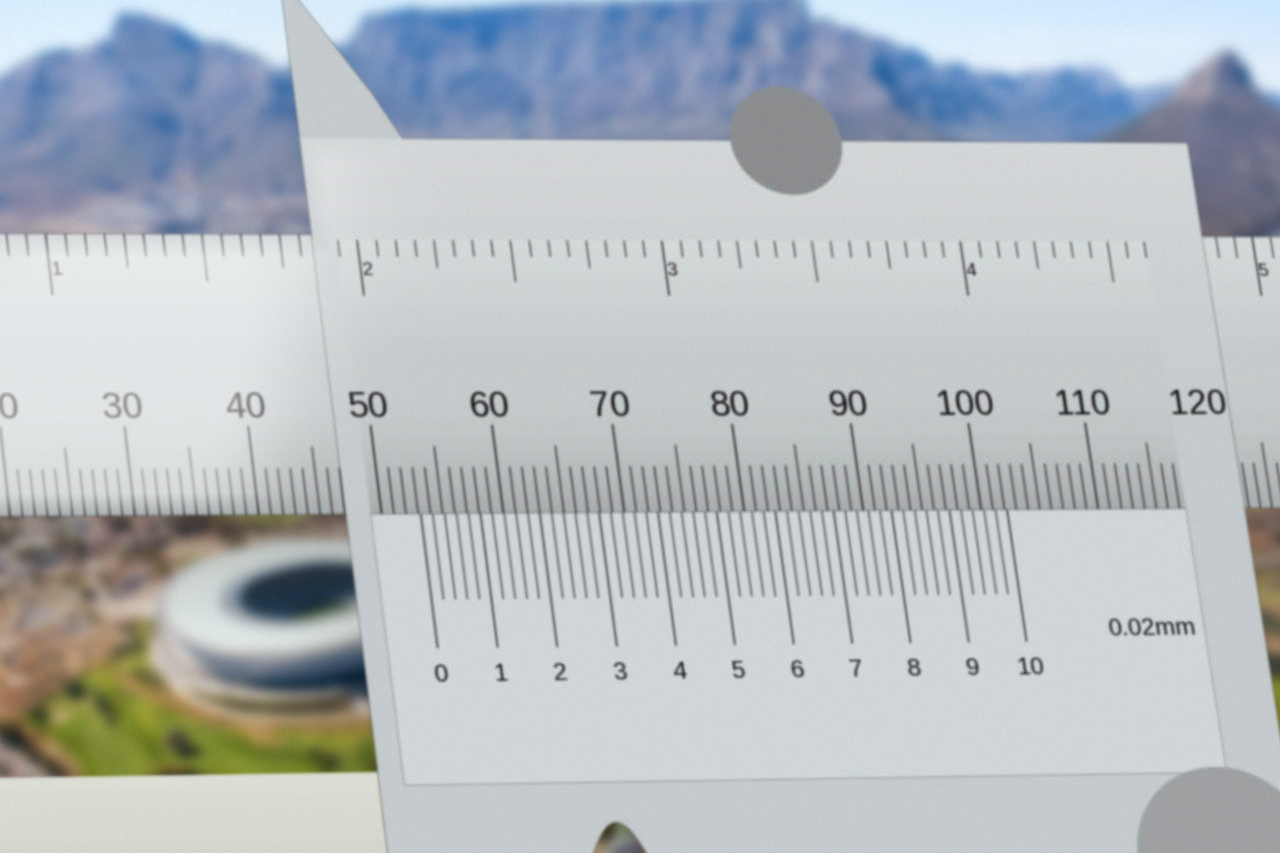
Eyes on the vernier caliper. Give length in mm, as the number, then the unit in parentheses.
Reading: 53.2 (mm)
